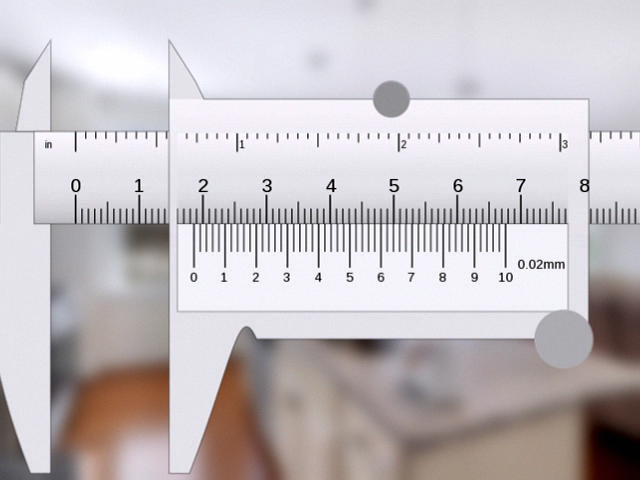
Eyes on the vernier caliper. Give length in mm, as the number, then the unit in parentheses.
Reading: 18.6 (mm)
